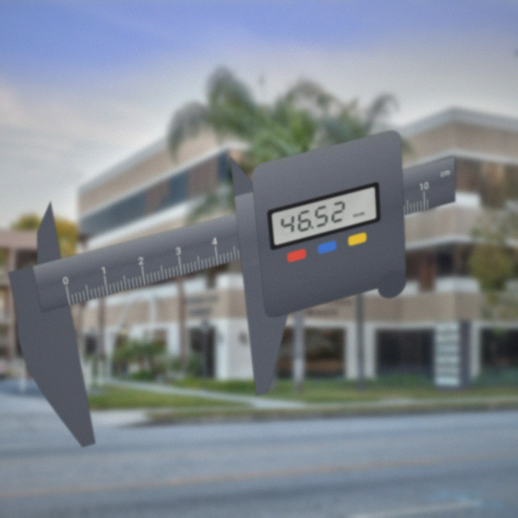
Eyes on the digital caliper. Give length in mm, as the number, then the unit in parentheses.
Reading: 46.52 (mm)
